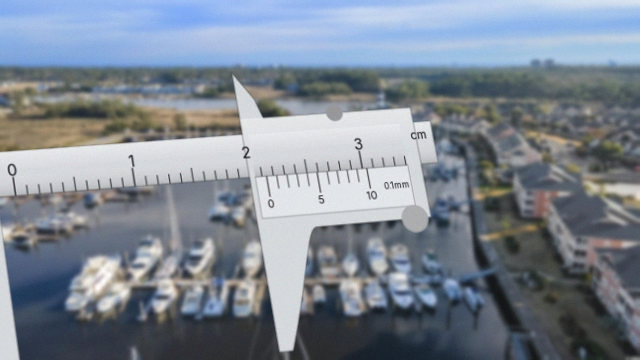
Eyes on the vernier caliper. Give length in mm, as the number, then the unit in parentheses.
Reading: 21.4 (mm)
